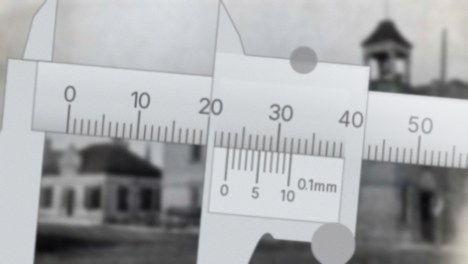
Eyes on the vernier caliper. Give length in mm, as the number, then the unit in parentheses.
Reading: 23.0 (mm)
